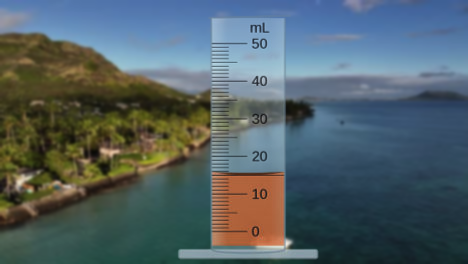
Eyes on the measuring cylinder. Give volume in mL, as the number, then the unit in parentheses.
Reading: 15 (mL)
